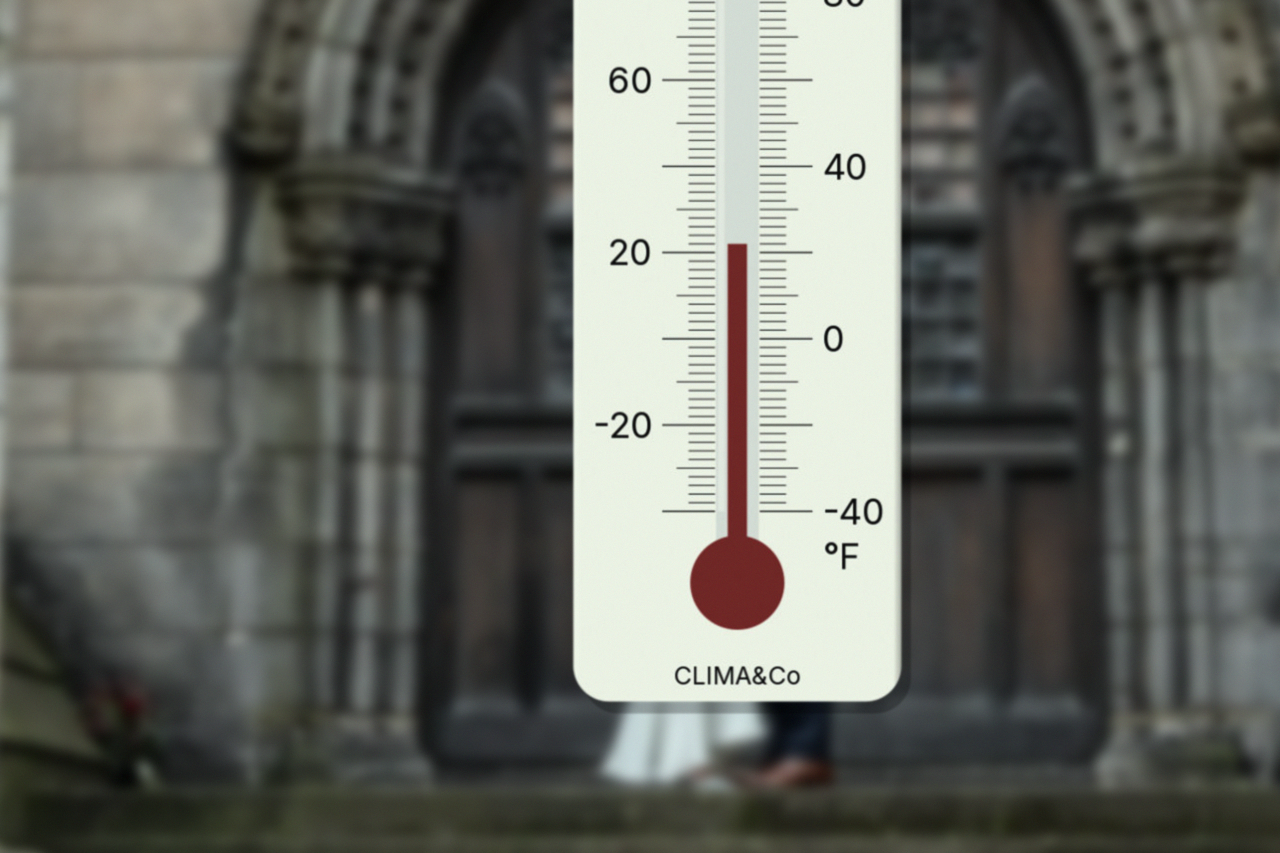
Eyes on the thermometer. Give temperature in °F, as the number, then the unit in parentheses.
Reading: 22 (°F)
